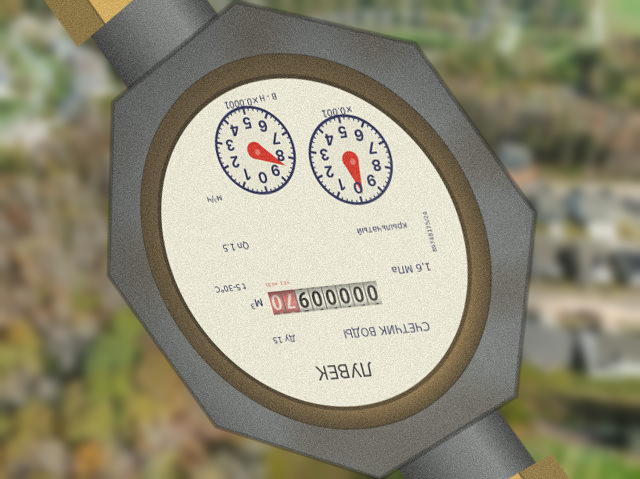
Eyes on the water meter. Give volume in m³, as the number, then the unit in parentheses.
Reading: 9.6998 (m³)
